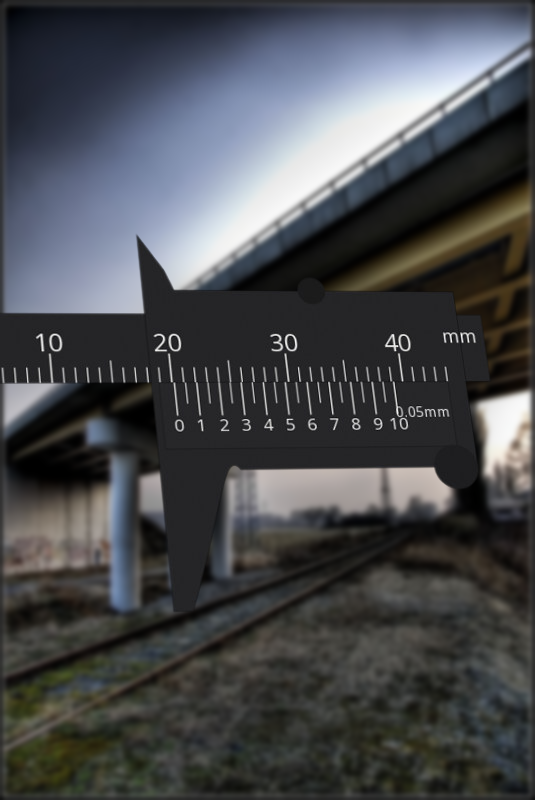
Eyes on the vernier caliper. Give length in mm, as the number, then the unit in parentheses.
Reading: 20.2 (mm)
